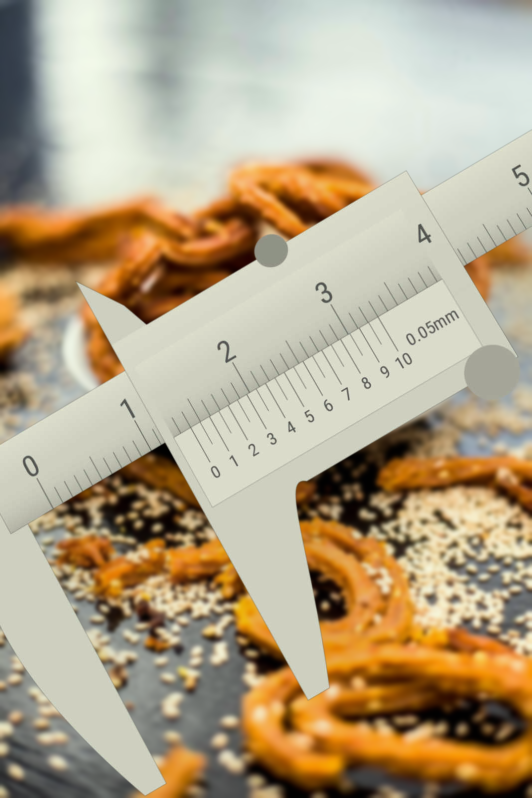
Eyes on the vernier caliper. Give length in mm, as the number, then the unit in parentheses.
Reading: 14.0 (mm)
